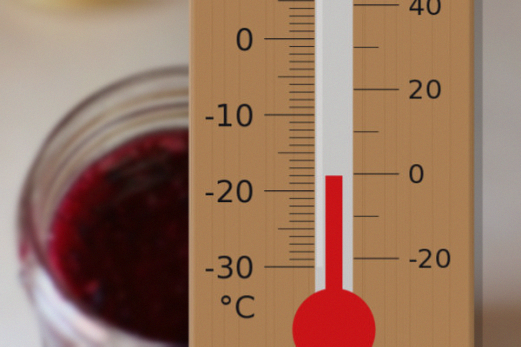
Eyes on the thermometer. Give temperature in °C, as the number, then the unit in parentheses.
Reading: -18 (°C)
